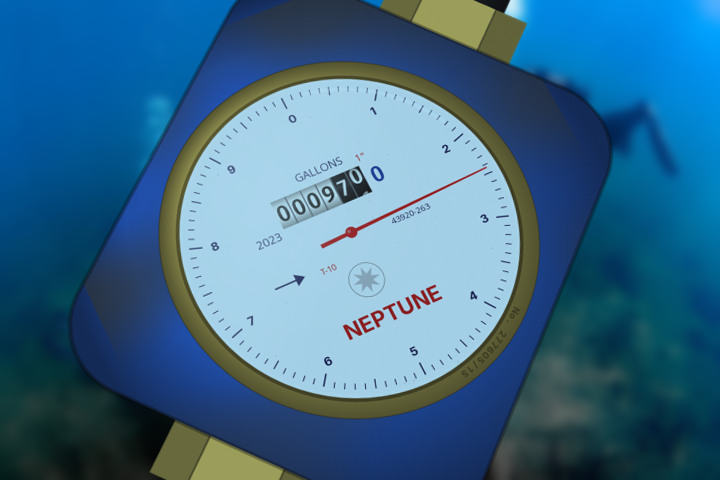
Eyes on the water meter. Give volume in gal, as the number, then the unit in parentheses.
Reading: 9702.4 (gal)
